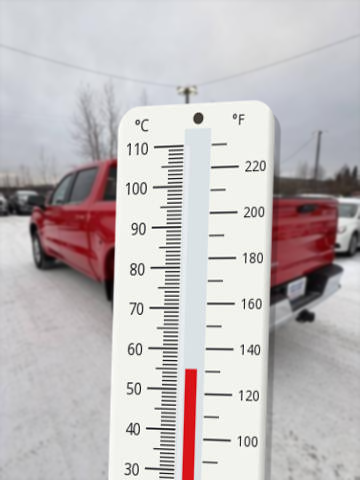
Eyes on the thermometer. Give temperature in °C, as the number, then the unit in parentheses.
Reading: 55 (°C)
